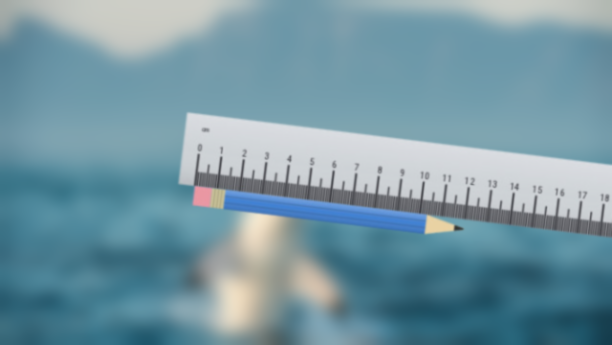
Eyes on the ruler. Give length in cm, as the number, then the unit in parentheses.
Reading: 12 (cm)
